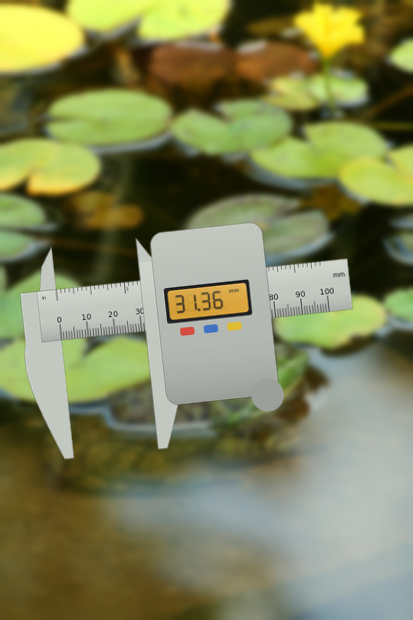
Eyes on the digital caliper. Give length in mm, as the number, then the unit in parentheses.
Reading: 31.36 (mm)
